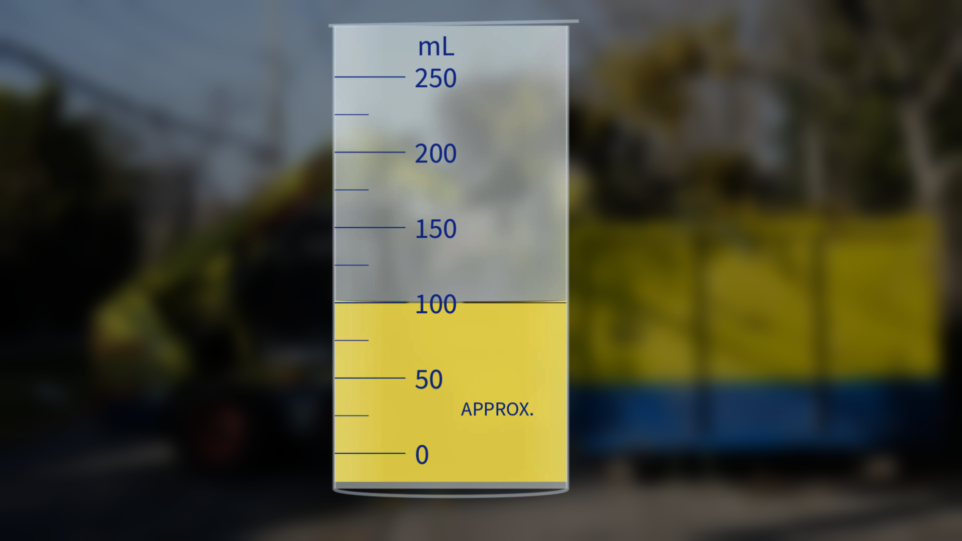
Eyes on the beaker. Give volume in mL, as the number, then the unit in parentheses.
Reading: 100 (mL)
